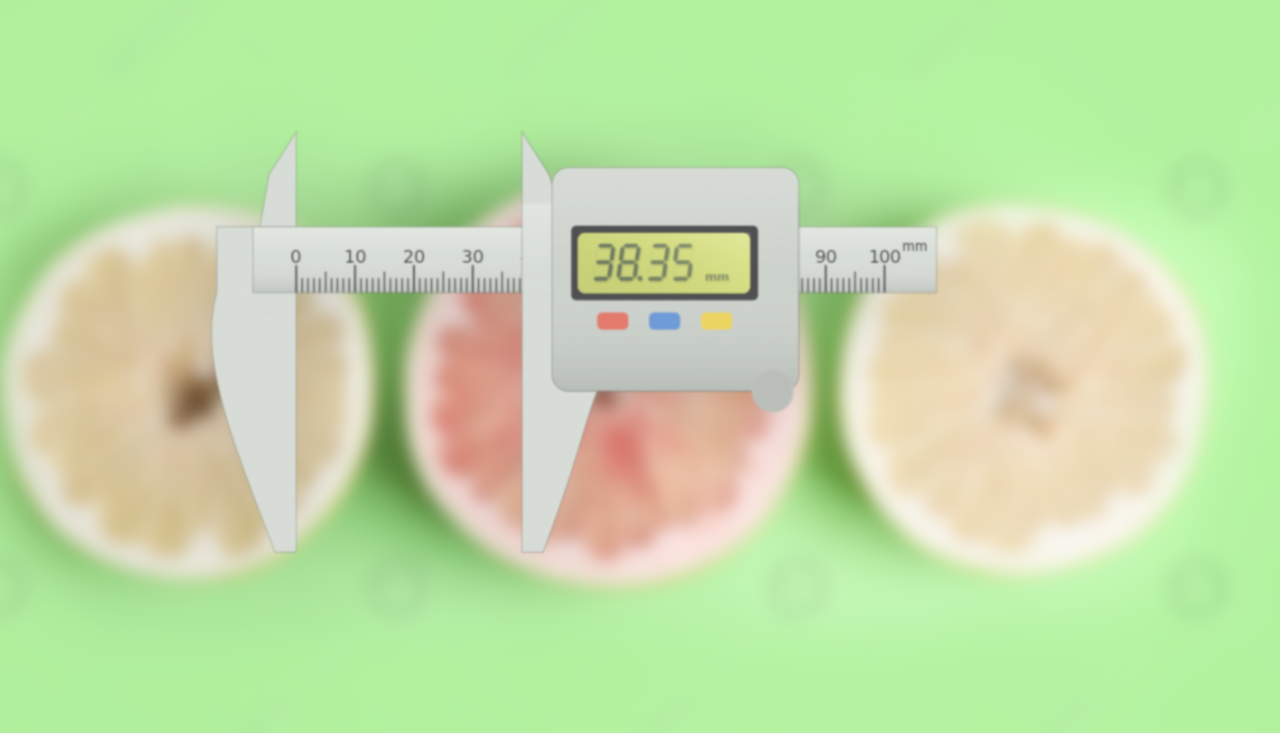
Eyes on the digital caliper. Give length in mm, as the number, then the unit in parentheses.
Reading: 38.35 (mm)
